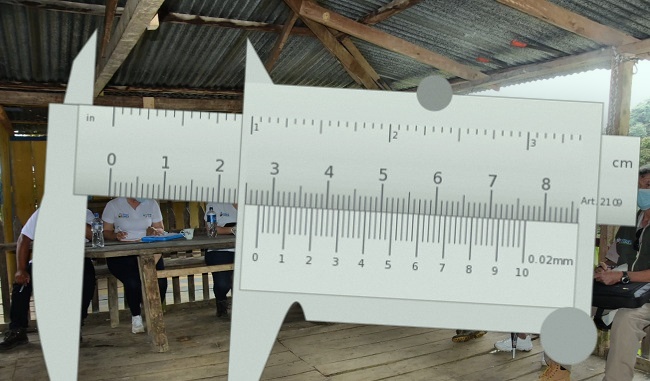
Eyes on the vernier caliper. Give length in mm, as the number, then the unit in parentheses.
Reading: 27.5 (mm)
